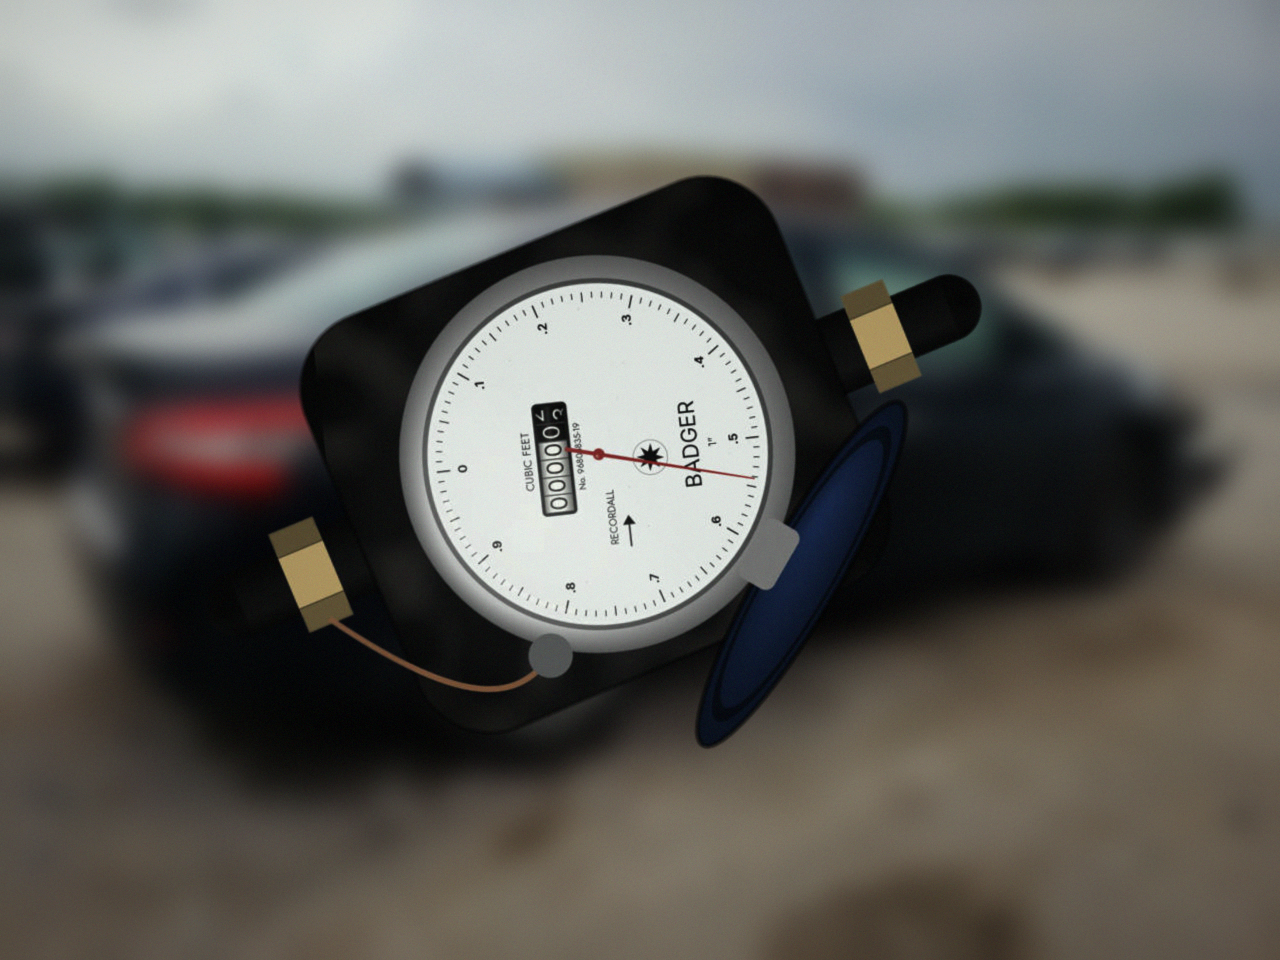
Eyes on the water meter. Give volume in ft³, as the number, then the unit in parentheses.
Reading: 2.54 (ft³)
